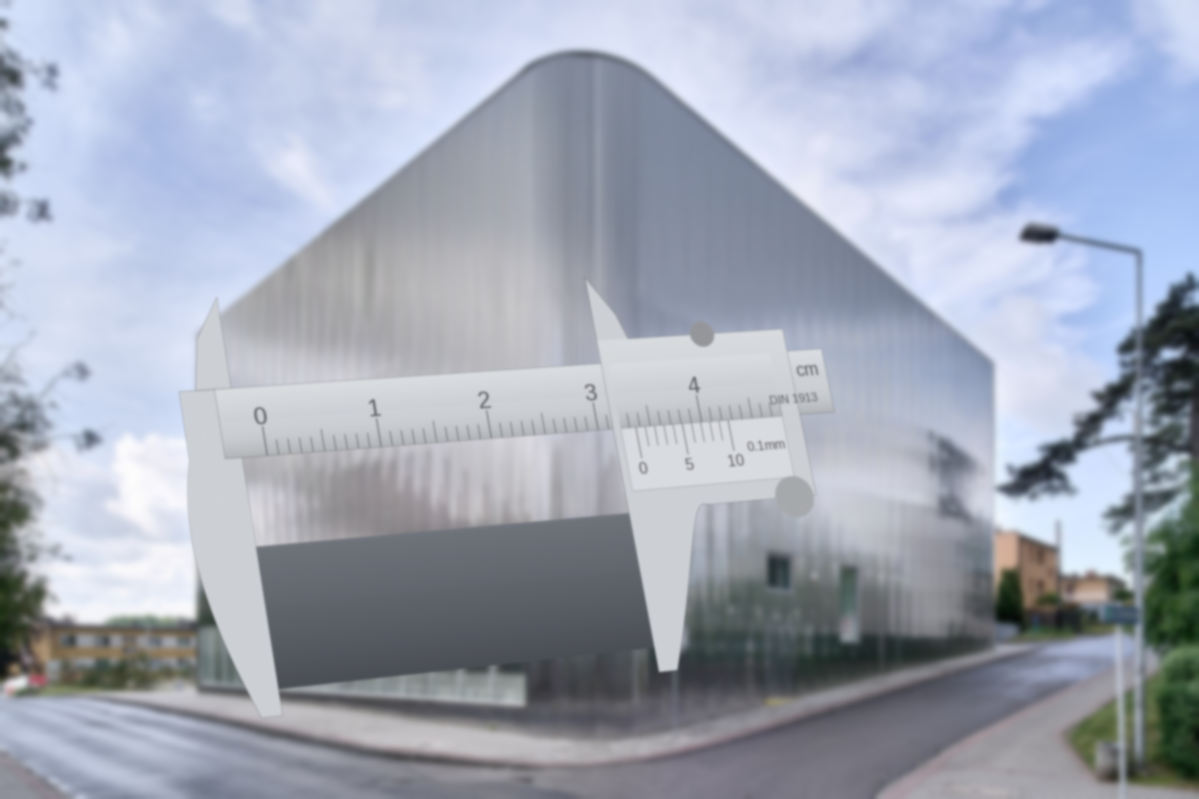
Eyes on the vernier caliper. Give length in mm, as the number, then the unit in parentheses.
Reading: 33.6 (mm)
